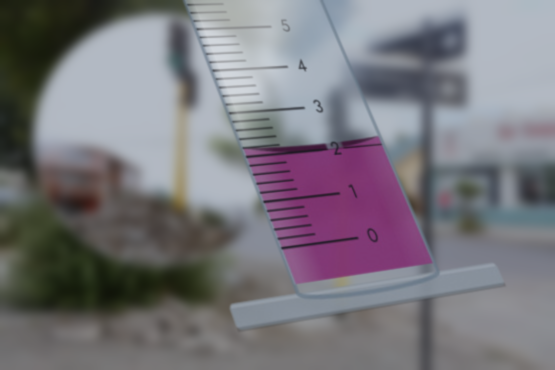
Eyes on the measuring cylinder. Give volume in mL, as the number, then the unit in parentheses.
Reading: 2 (mL)
